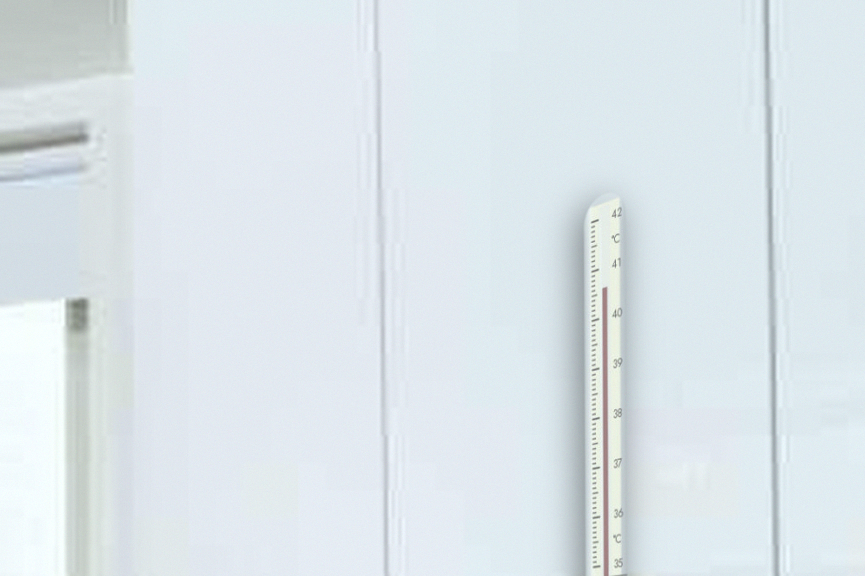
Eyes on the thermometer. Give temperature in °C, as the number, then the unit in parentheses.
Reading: 40.6 (°C)
